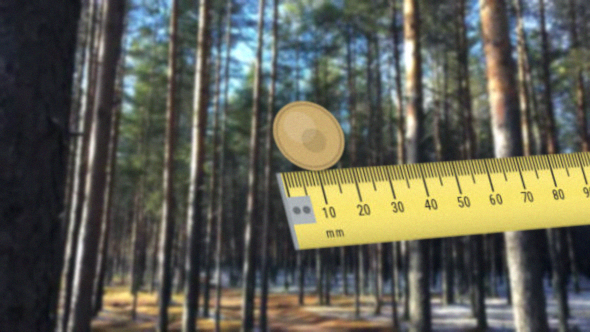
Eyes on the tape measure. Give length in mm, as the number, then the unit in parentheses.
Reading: 20 (mm)
